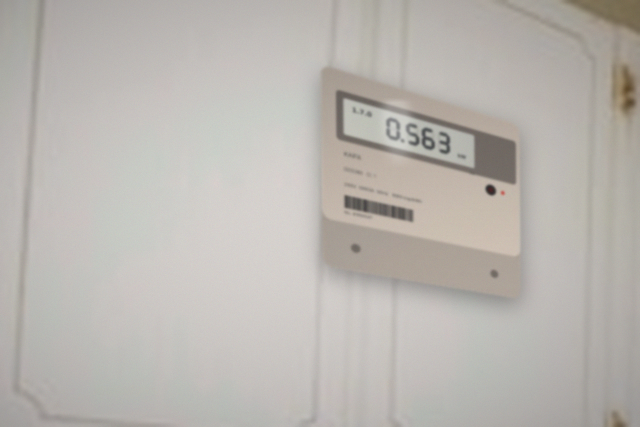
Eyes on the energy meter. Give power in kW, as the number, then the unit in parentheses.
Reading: 0.563 (kW)
